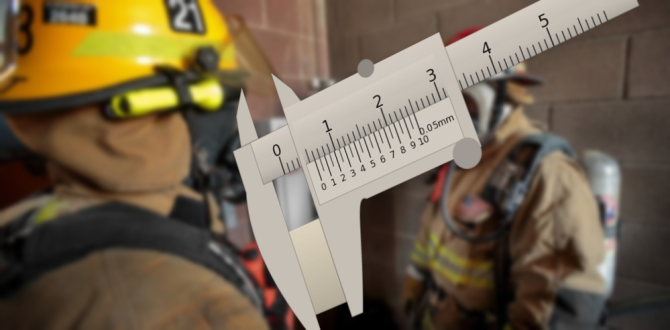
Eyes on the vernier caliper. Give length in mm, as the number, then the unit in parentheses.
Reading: 6.0 (mm)
